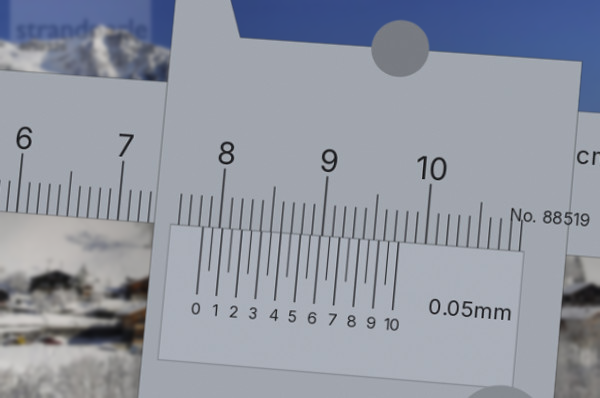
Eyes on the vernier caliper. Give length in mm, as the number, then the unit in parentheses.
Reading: 78.4 (mm)
